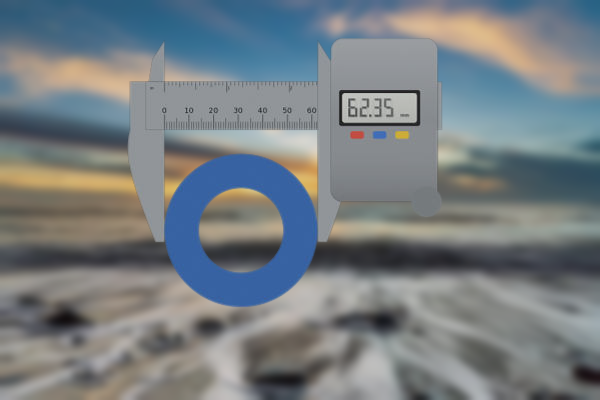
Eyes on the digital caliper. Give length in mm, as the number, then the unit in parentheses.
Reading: 62.35 (mm)
